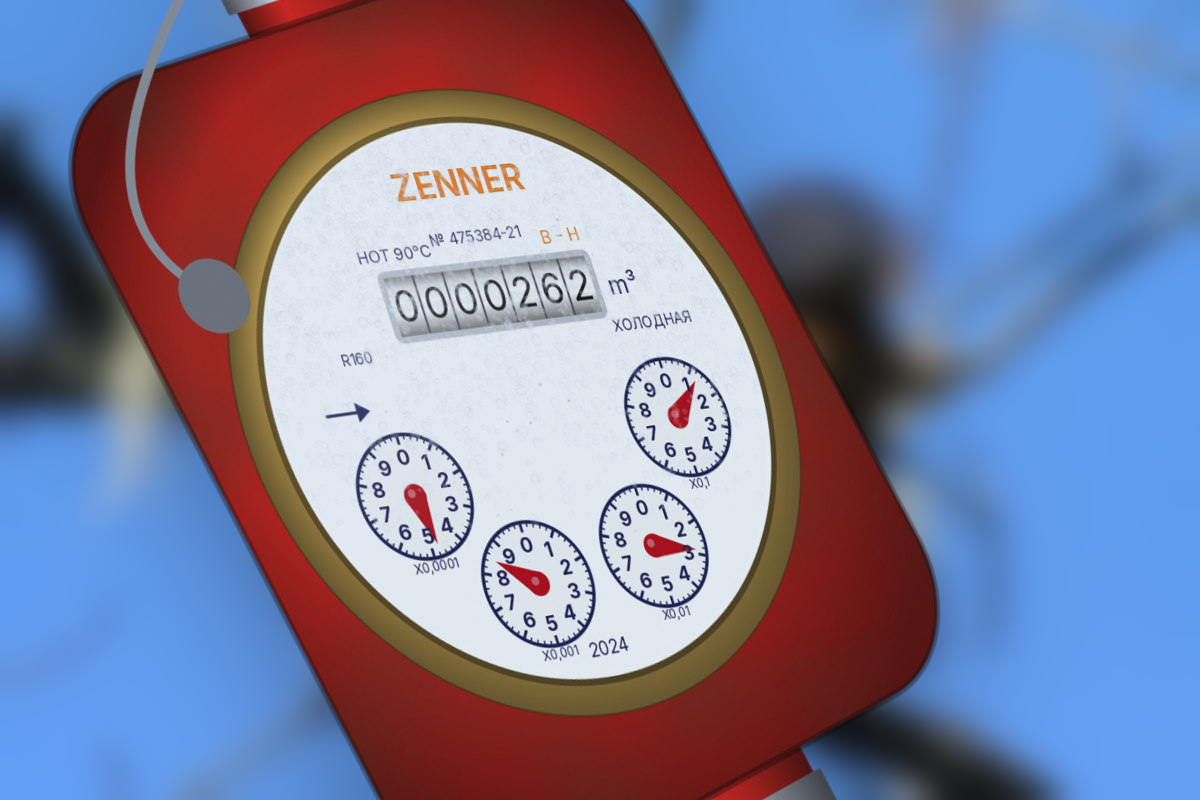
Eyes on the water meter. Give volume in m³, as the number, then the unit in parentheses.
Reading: 262.1284 (m³)
